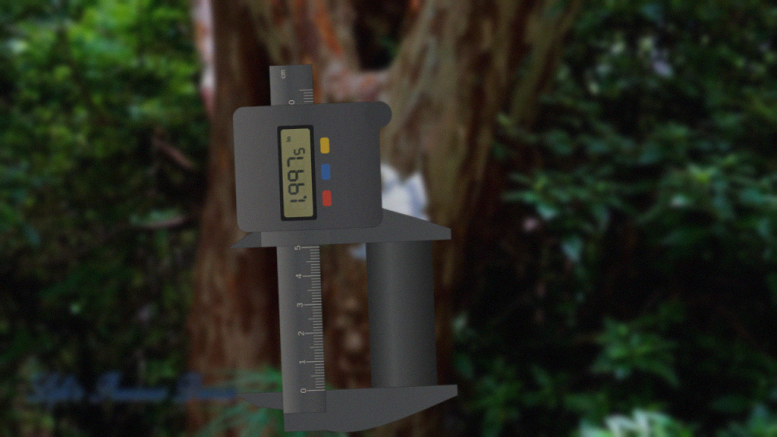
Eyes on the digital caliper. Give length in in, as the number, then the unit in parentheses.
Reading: 1.9975 (in)
